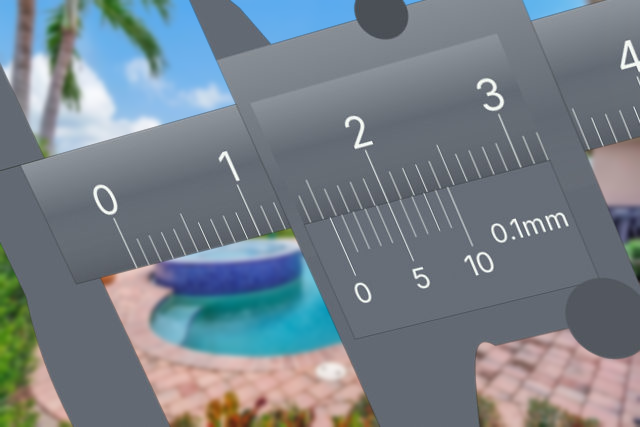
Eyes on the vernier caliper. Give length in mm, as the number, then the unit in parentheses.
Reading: 15.5 (mm)
